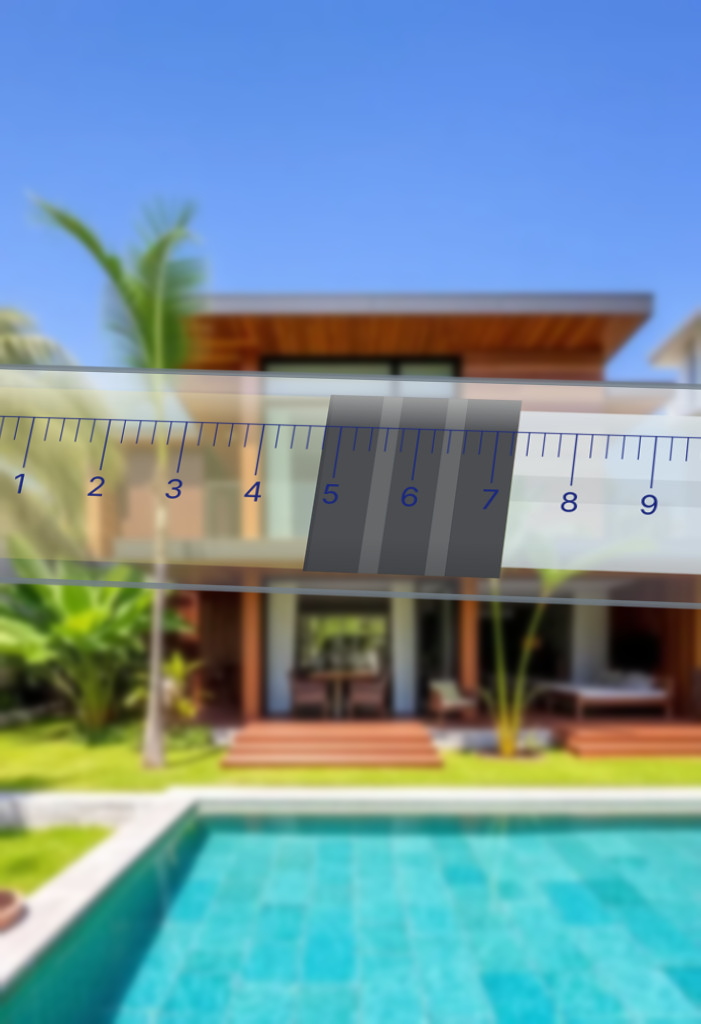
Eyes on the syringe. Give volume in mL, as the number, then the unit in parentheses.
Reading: 4.8 (mL)
